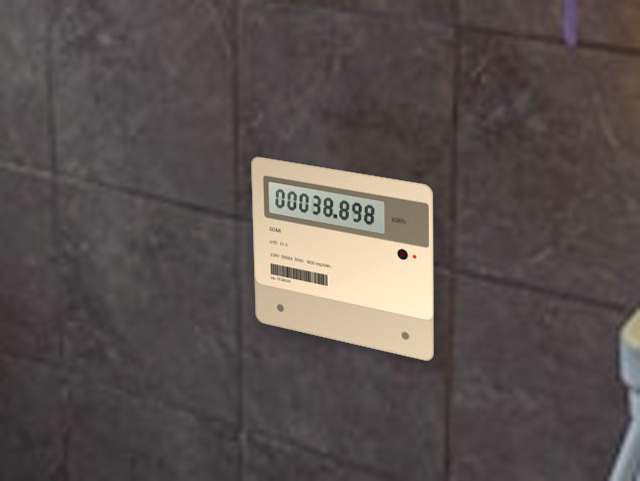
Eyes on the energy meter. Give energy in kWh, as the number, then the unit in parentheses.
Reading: 38.898 (kWh)
